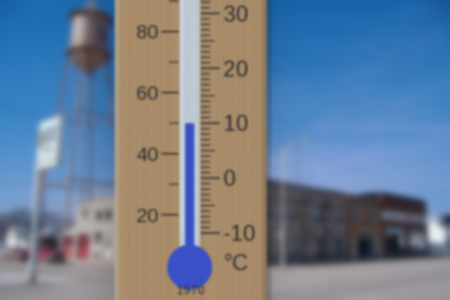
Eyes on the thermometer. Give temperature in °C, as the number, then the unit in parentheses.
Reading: 10 (°C)
